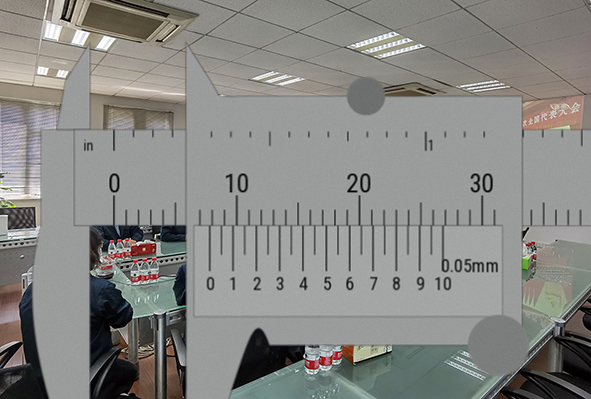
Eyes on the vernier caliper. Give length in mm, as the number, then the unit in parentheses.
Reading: 7.8 (mm)
